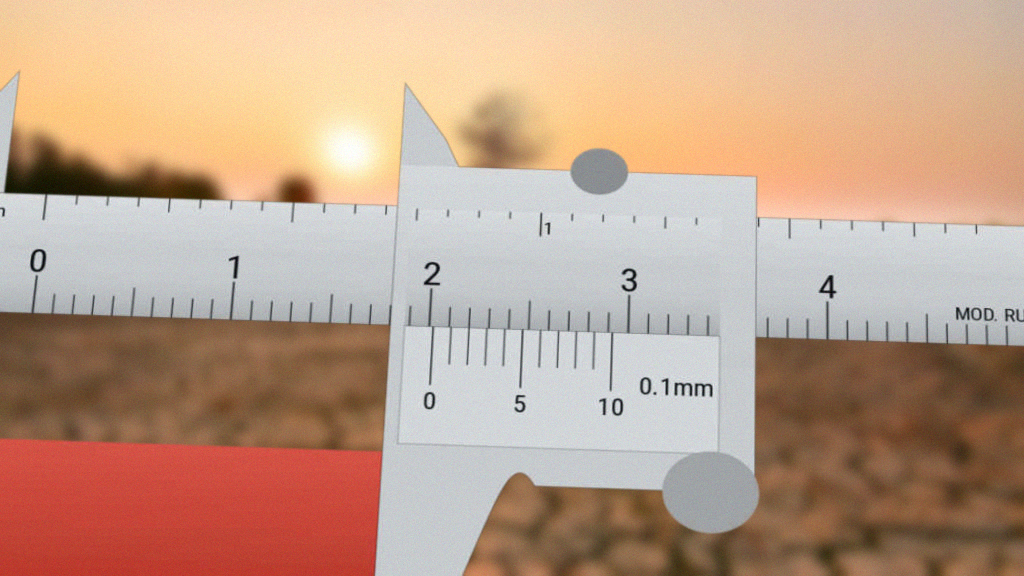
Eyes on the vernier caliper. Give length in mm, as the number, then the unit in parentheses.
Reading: 20.2 (mm)
